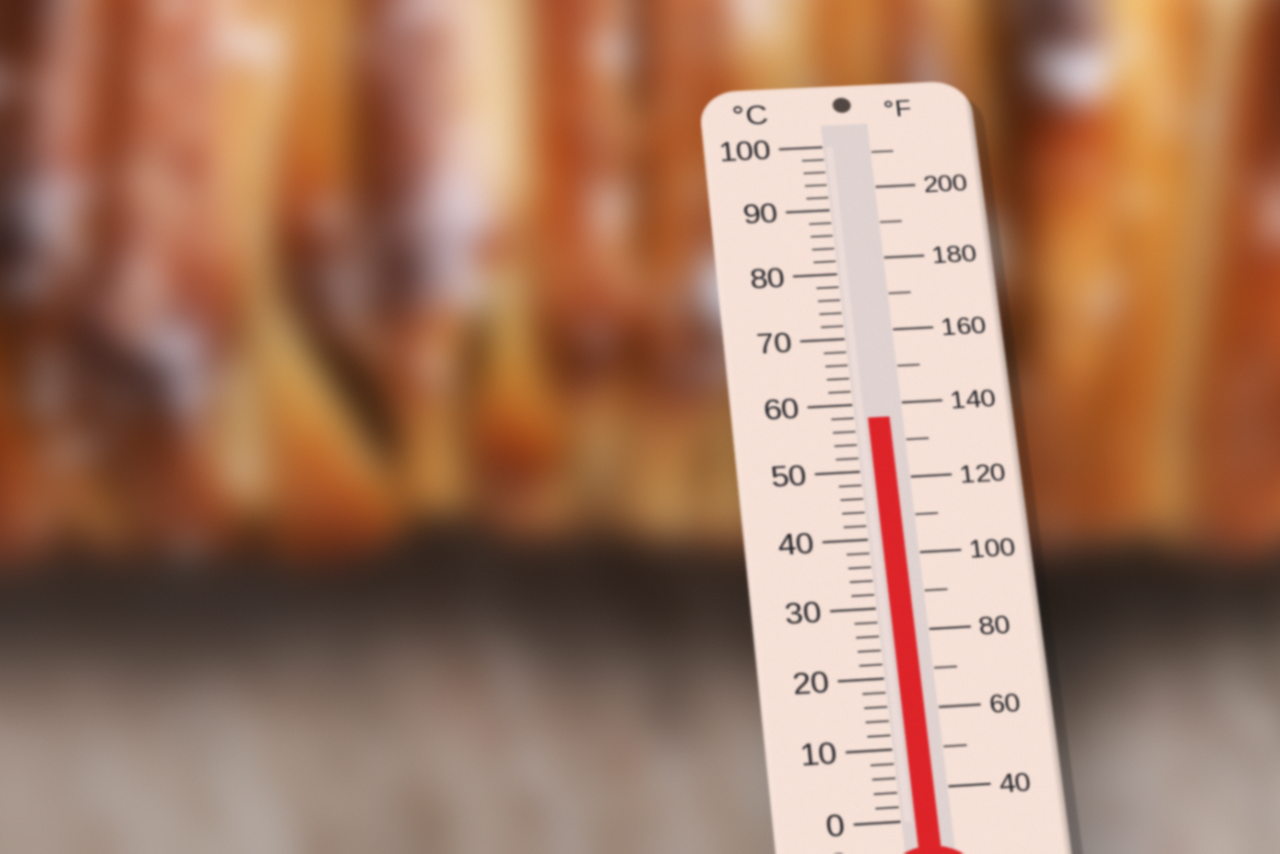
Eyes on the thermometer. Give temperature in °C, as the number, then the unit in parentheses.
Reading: 58 (°C)
